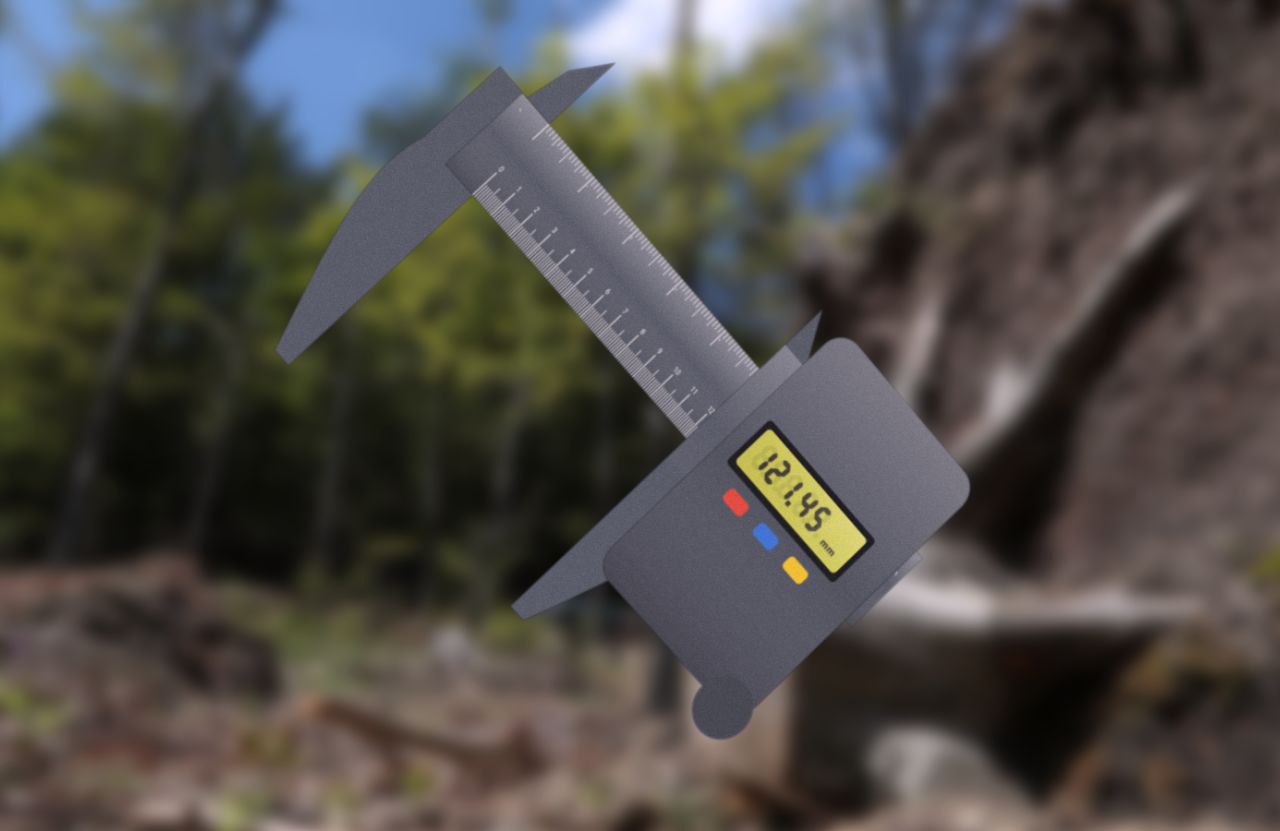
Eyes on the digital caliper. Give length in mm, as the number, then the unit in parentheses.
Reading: 121.45 (mm)
